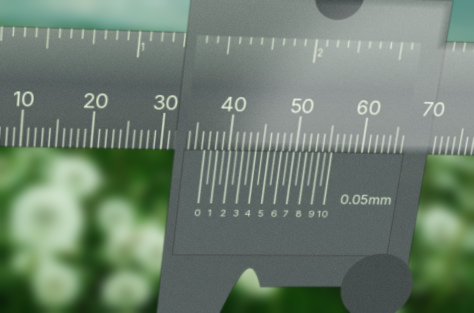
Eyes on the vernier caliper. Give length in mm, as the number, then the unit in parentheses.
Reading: 36.4 (mm)
